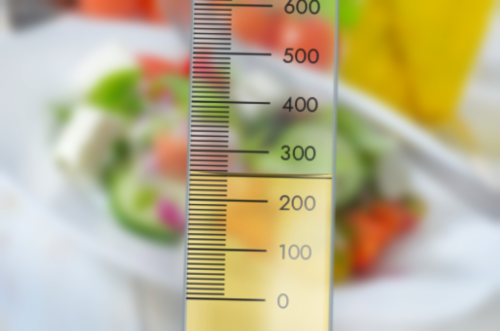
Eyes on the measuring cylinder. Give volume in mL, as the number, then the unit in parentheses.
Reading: 250 (mL)
